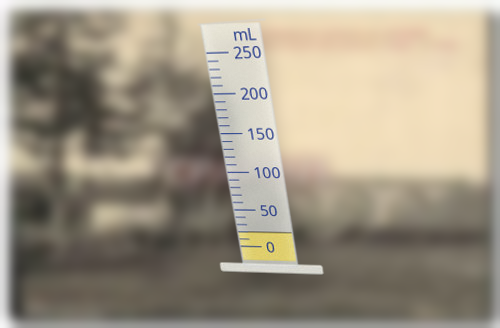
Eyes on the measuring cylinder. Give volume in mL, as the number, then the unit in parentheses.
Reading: 20 (mL)
